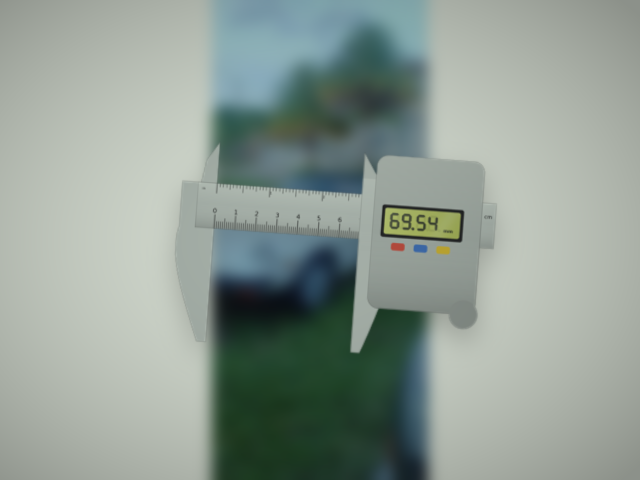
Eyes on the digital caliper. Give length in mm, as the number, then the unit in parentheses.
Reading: 69.54 (mm)
